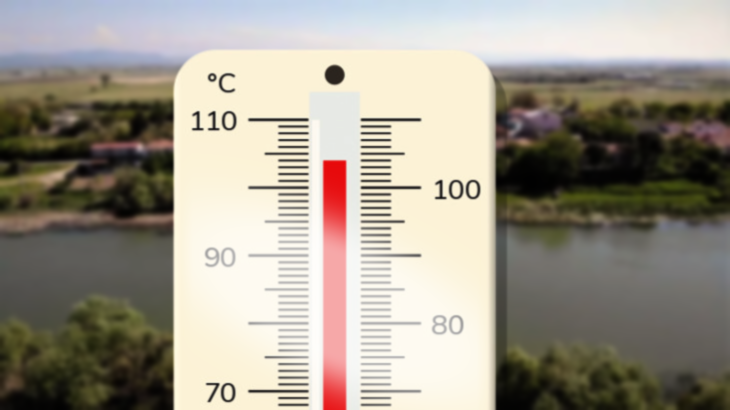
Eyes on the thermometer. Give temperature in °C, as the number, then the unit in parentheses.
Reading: 104 (°C)
